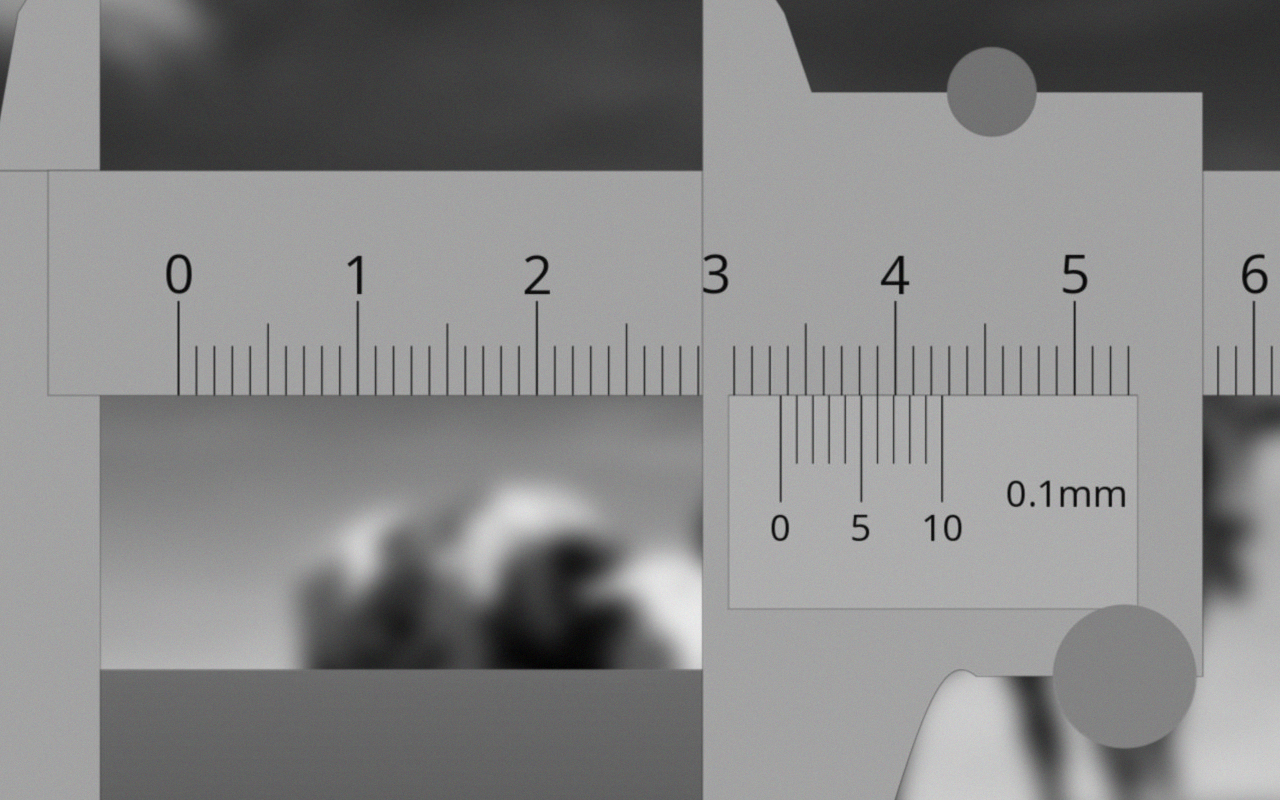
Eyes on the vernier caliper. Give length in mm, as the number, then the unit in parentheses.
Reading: 33.6 (mm)
